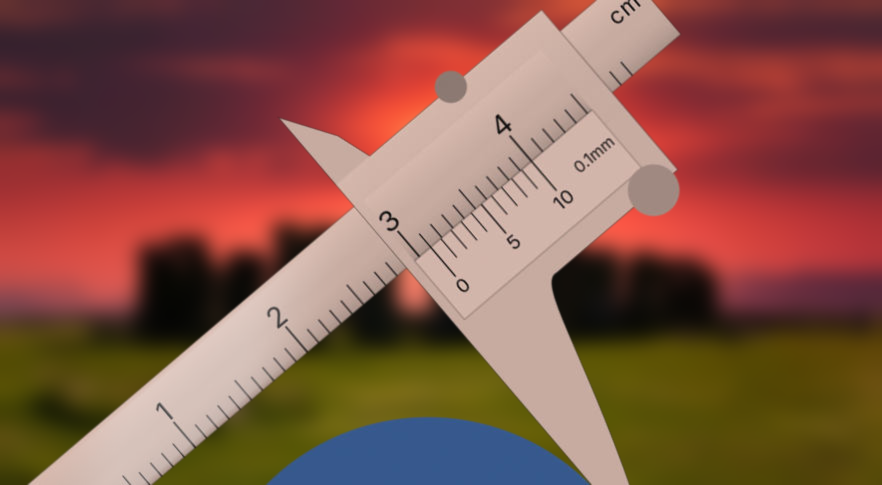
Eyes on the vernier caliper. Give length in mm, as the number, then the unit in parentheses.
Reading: 31.0 (mm)
